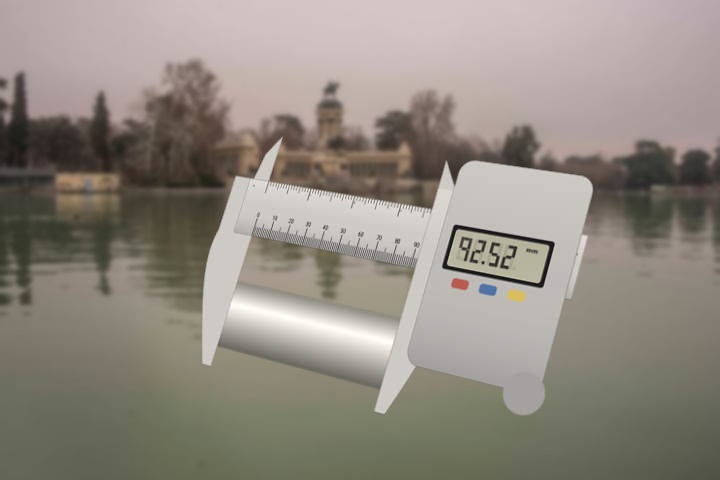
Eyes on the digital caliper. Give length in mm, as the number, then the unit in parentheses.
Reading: 92.52 (mm)
